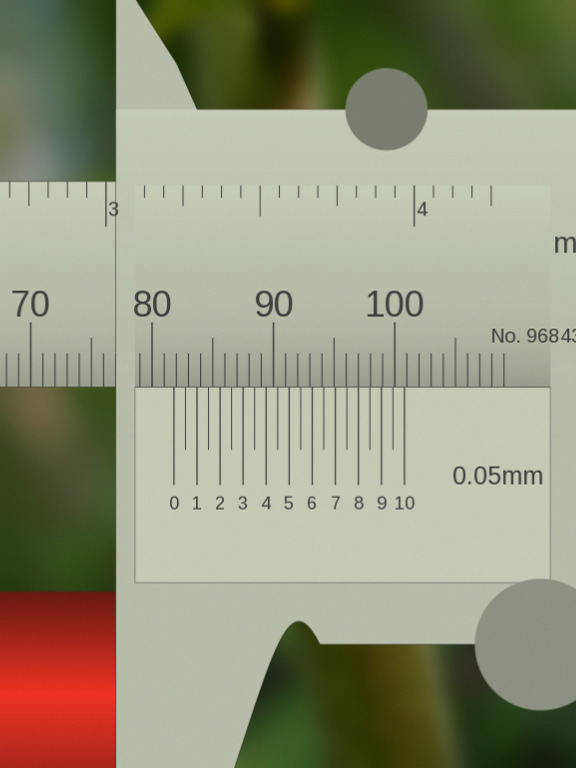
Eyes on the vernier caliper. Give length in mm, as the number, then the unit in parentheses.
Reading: 81.8 (mm)
